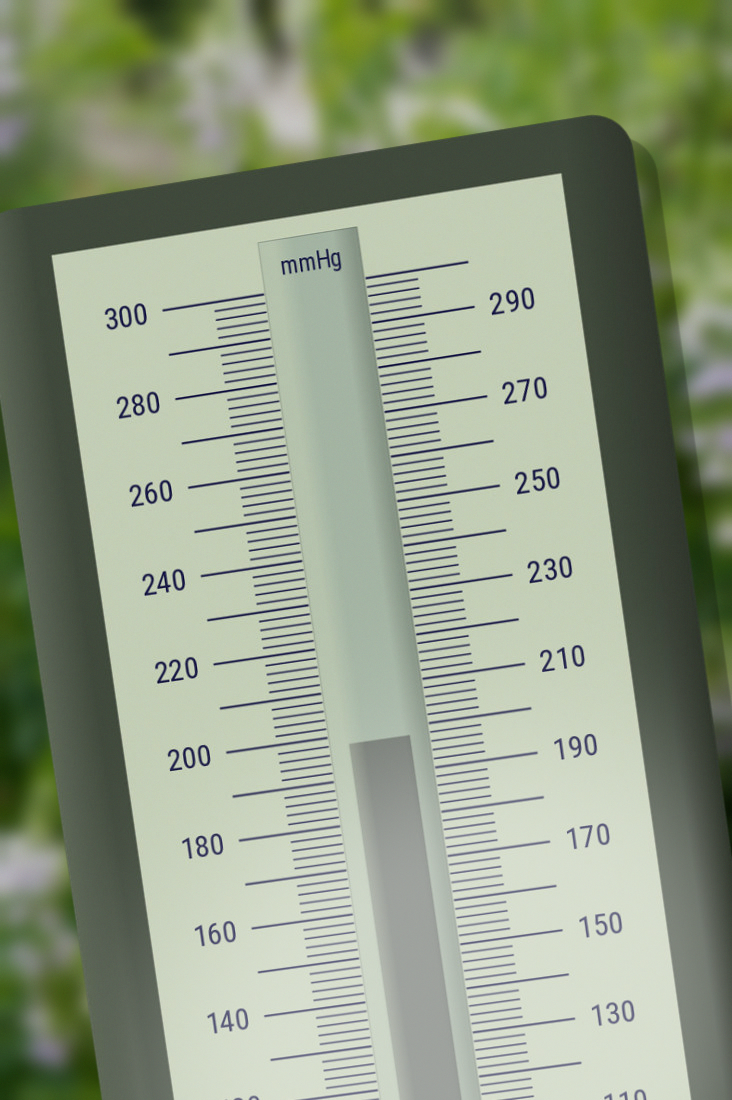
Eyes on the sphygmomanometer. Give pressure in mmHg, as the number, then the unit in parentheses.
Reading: 198 (mmHg)
